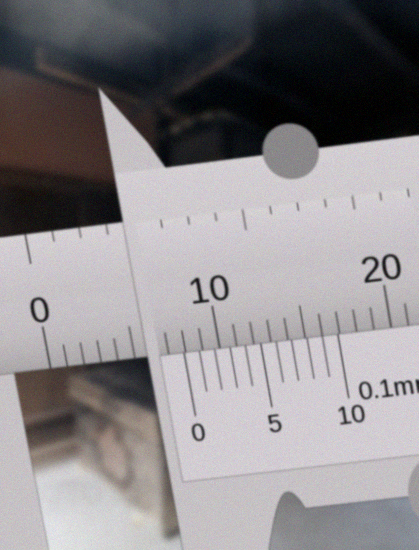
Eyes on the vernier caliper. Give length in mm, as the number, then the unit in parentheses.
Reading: 7.9 (mm)
